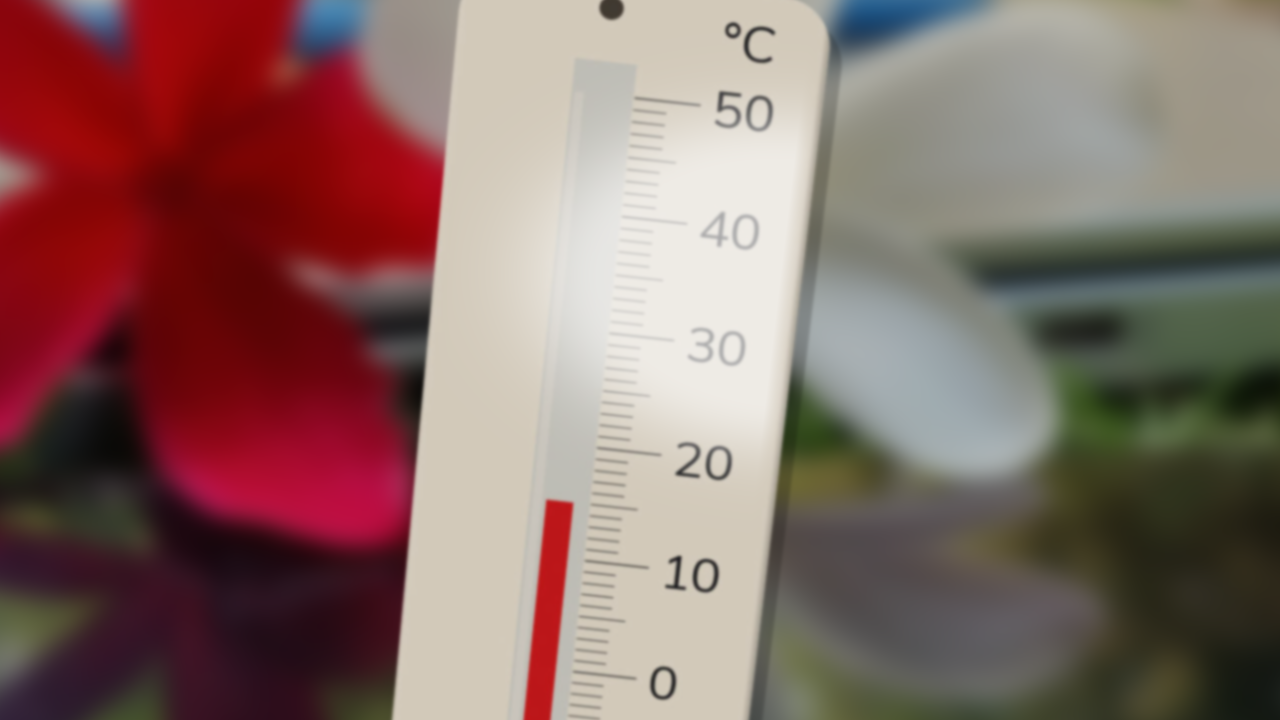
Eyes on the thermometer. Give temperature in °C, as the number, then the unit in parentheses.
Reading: 15 (°C)
